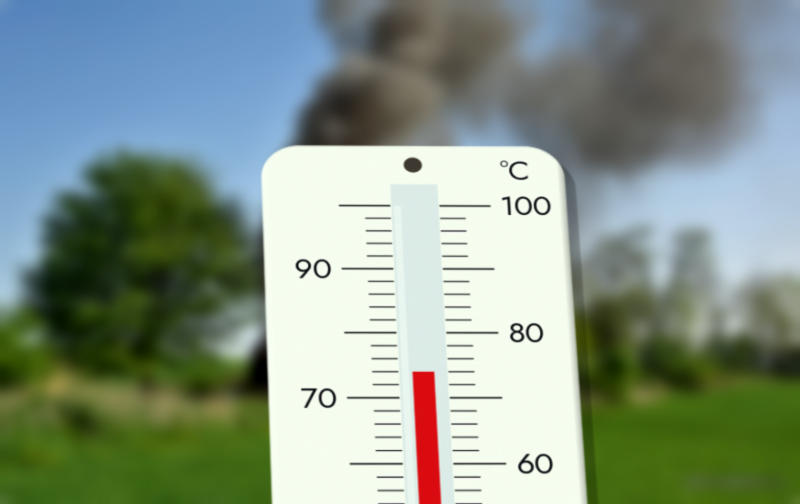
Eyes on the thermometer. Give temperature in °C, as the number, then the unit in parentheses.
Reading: 74 (°C)
